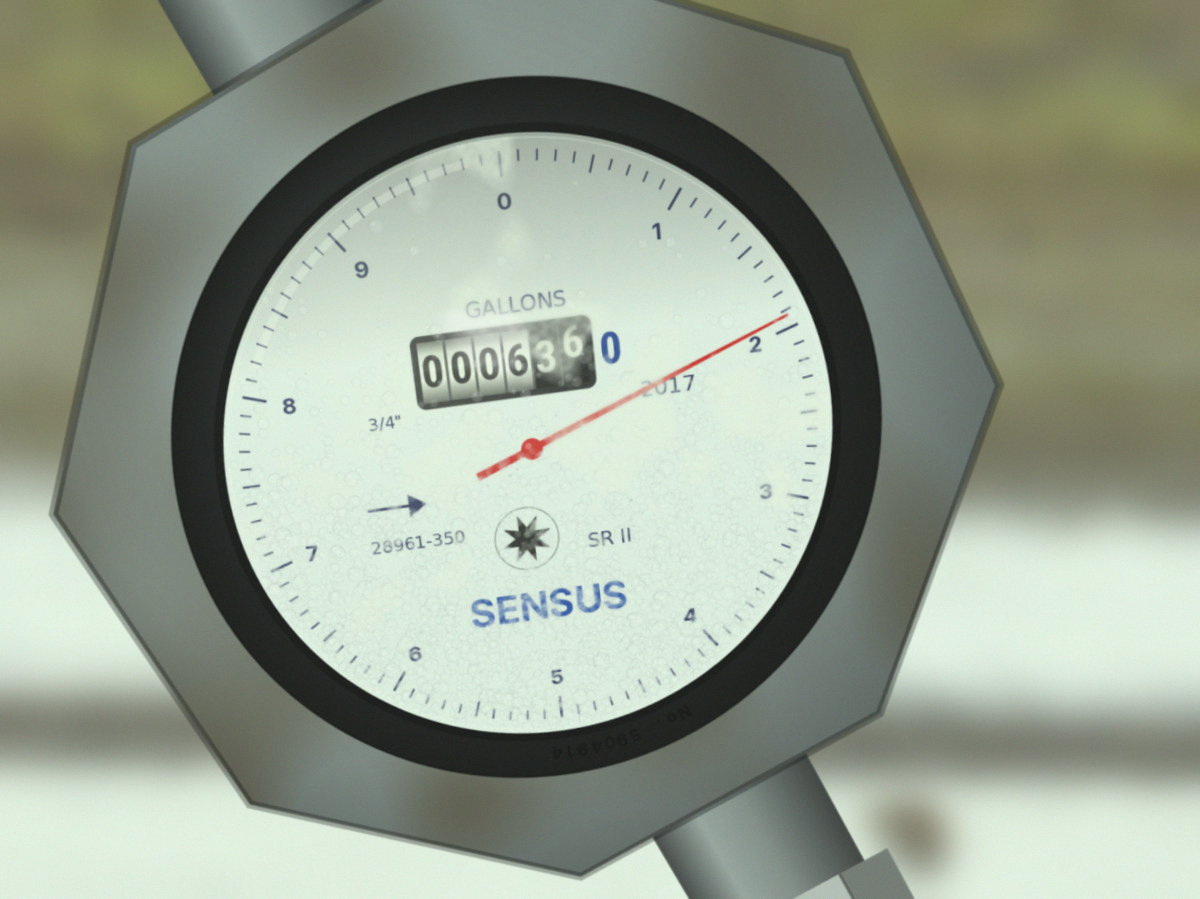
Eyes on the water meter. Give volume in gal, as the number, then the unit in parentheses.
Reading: 6361.9 (gal)
